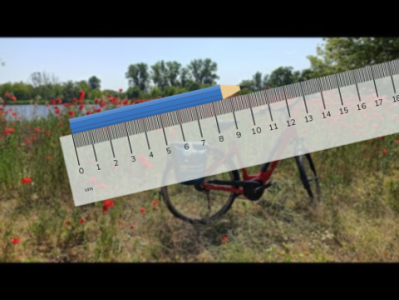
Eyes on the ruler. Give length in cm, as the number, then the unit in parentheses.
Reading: 10 (cm)
